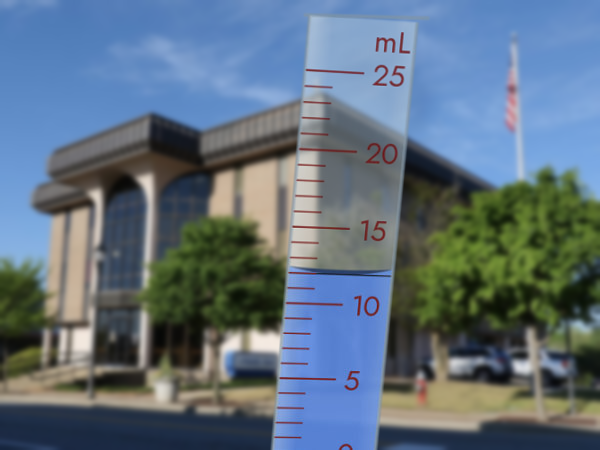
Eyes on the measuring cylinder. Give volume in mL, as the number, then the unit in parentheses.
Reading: 12 (mL)
